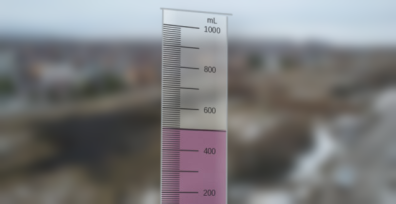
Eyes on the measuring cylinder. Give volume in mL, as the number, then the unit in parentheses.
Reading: 500 (mL)
